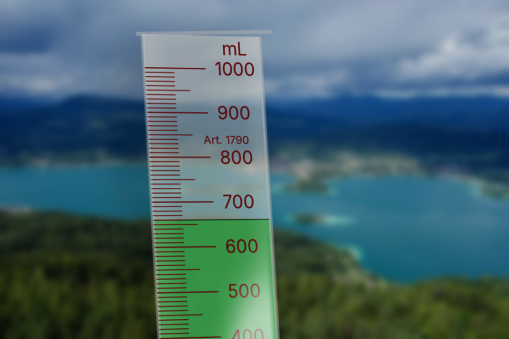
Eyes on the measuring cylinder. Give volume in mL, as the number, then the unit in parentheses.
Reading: 660 (mL)
